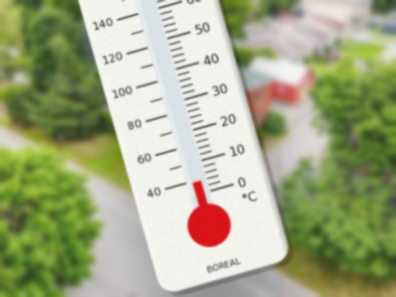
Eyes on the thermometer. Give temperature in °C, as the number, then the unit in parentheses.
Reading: 4 (°C)
